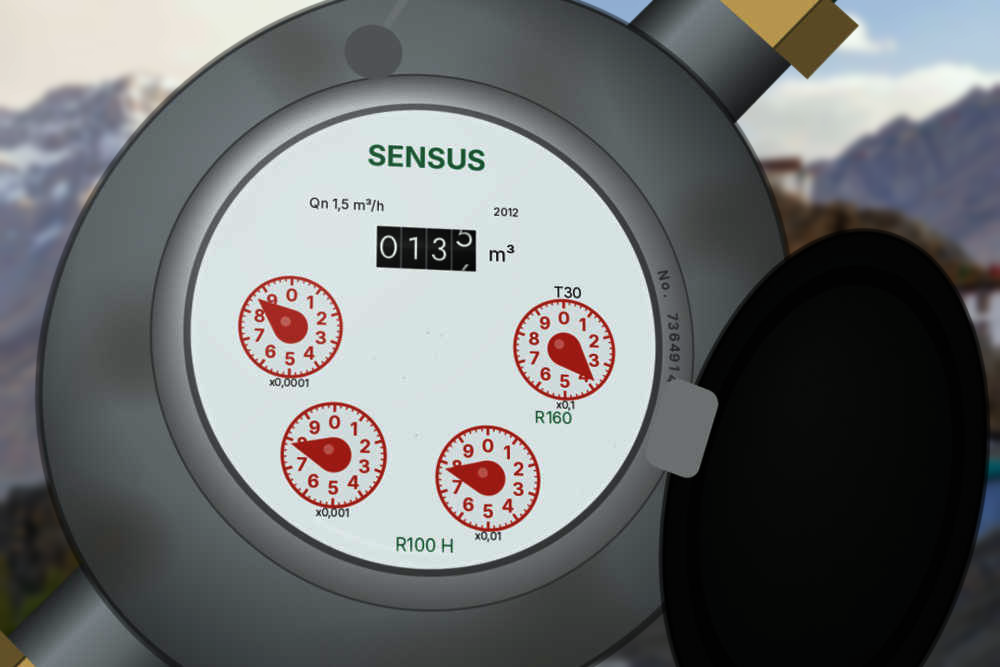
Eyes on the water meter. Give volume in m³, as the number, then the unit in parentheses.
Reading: 135.3778 (m³)
